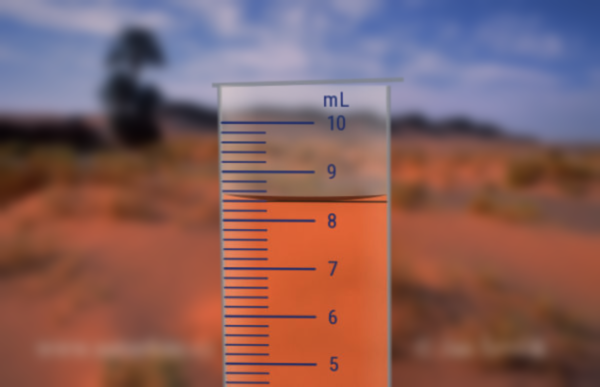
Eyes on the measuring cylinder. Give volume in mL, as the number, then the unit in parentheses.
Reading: 8.4 (mL)
